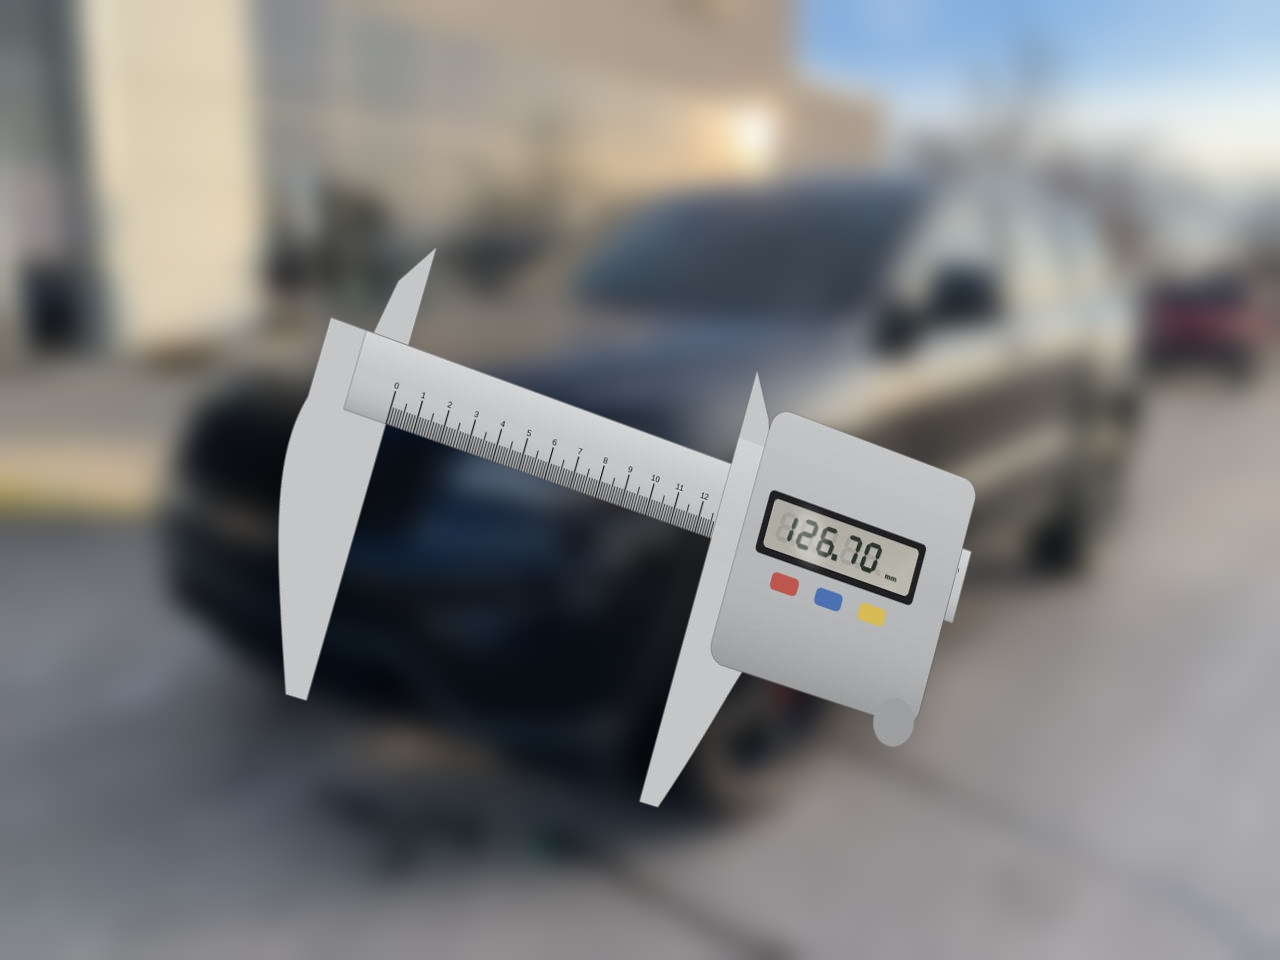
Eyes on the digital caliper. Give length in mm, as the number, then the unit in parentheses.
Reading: 126.70 (mm)
